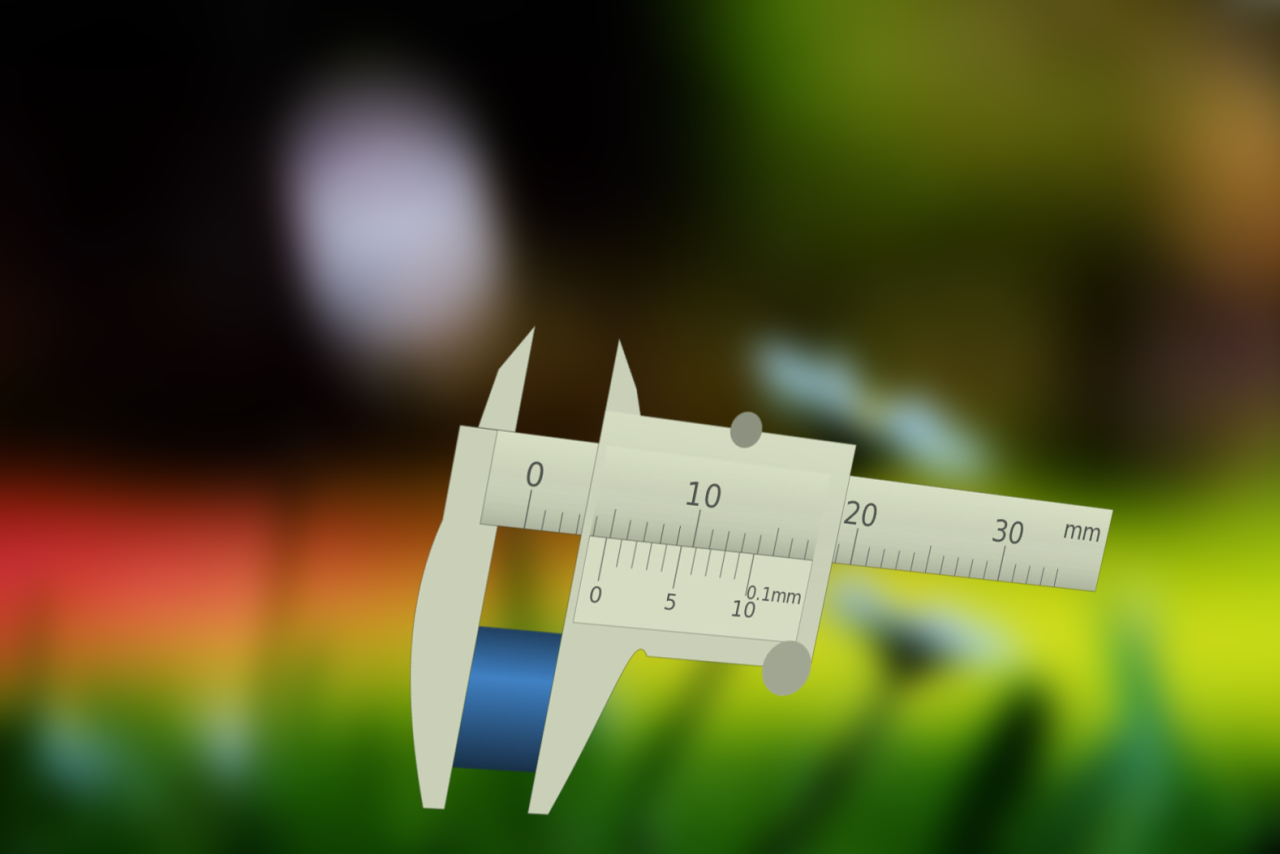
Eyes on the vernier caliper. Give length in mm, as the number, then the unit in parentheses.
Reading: 4.8 (mm)
